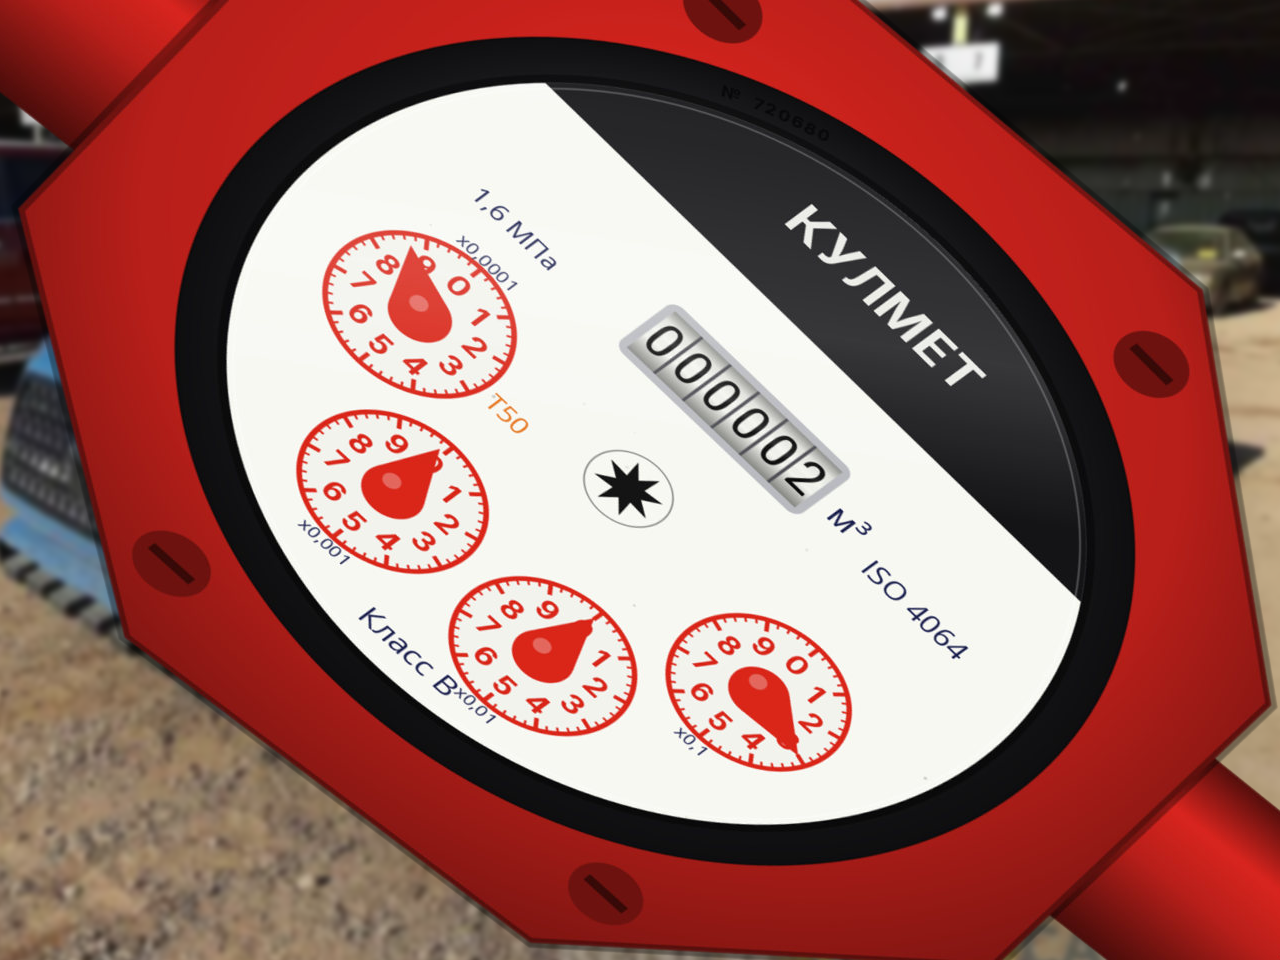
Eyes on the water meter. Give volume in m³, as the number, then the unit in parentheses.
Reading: 2.2998 (m³)
